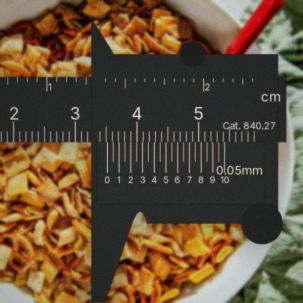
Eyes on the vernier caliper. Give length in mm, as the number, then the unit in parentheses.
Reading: 35.2 (mm)
